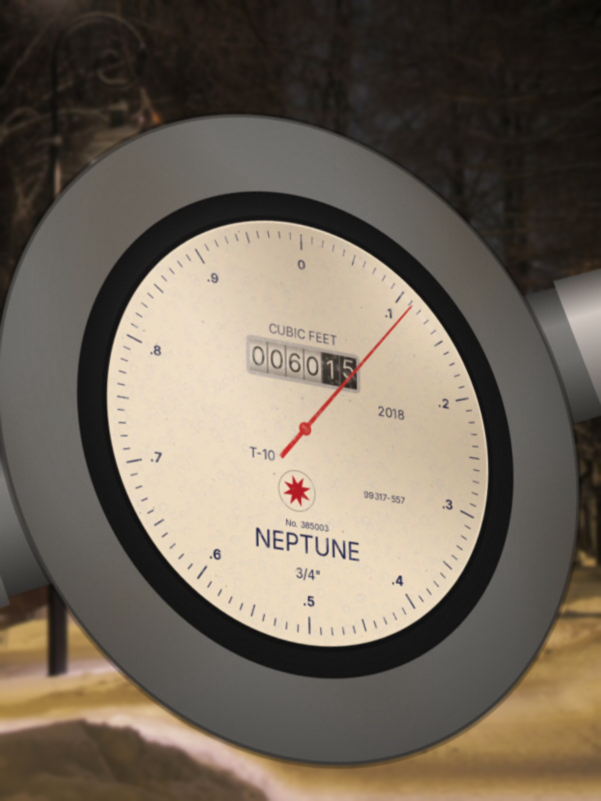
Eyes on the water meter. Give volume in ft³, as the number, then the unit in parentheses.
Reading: 6015.11 (ft³)
